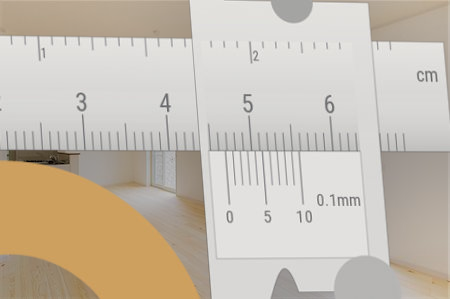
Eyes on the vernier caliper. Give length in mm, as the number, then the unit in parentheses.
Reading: 46.8 (mm)
